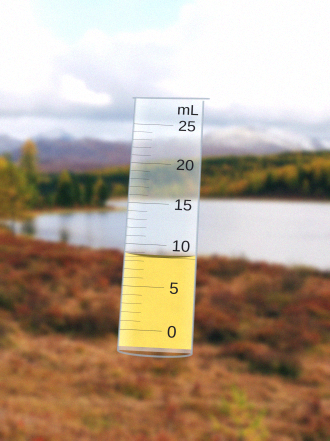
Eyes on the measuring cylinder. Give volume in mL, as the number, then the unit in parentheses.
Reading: 8.5 (mL)
